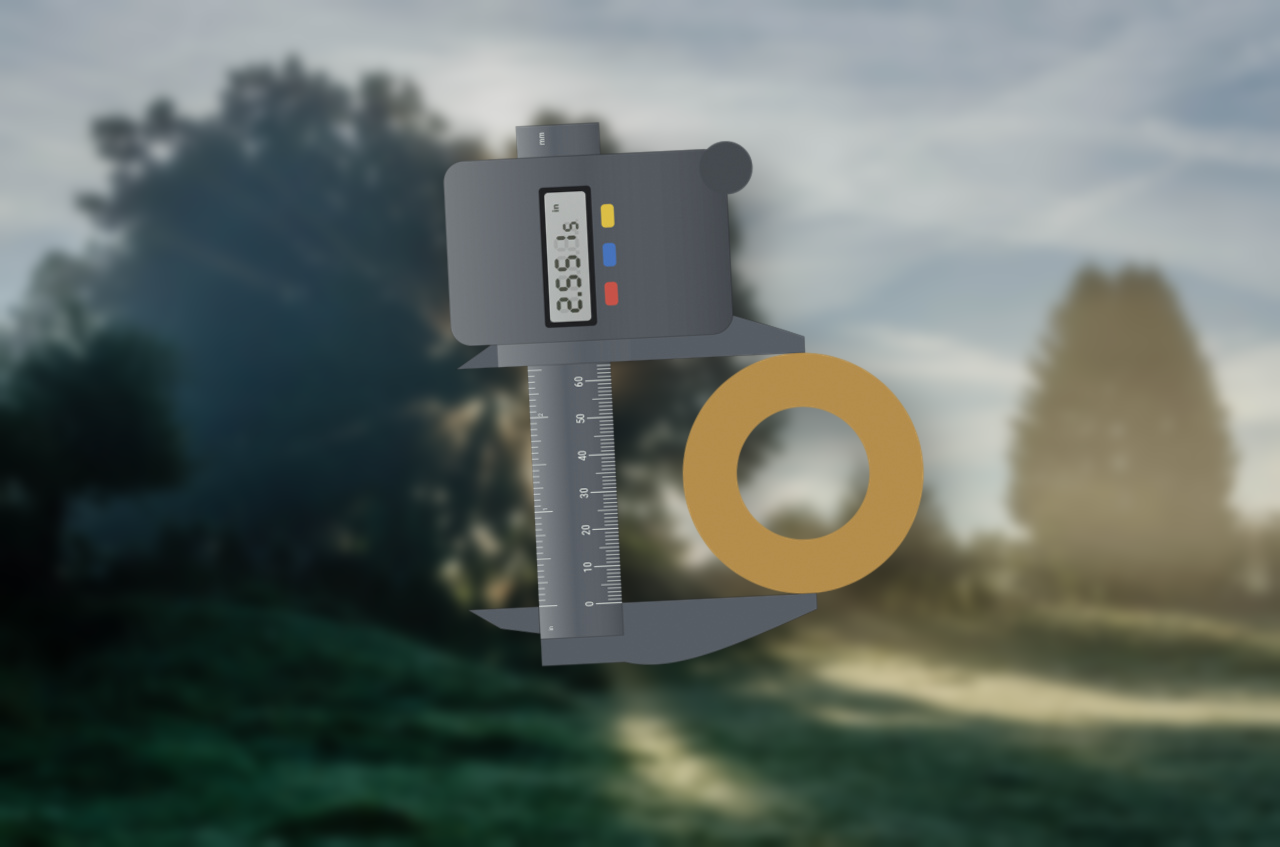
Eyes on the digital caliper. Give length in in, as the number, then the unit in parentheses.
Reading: 2.5515 (in)
